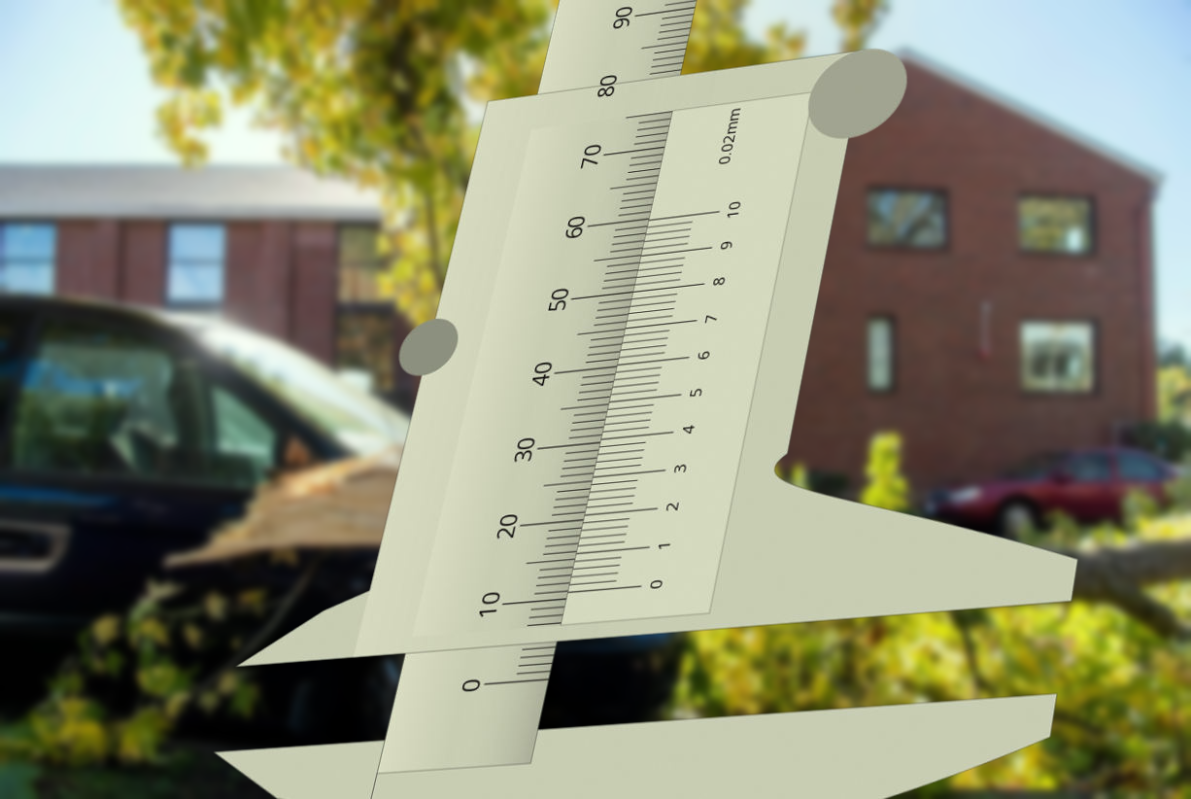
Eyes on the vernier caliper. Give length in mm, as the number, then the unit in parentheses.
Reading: 10.8 (mm)
